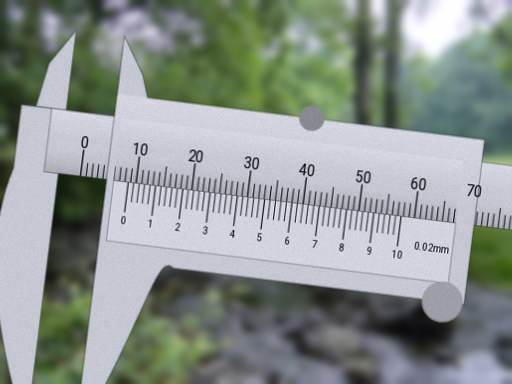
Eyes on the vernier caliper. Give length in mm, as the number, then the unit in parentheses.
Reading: 8.6 (mm)
